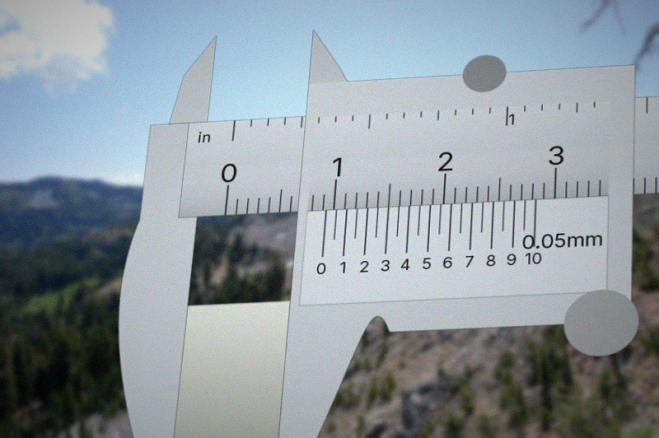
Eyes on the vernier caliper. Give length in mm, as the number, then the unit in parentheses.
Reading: 9.3 (mm)
